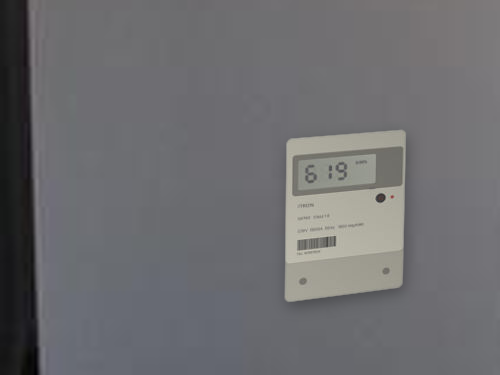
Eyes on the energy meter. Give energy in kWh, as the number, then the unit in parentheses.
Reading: 619 (kWh)
